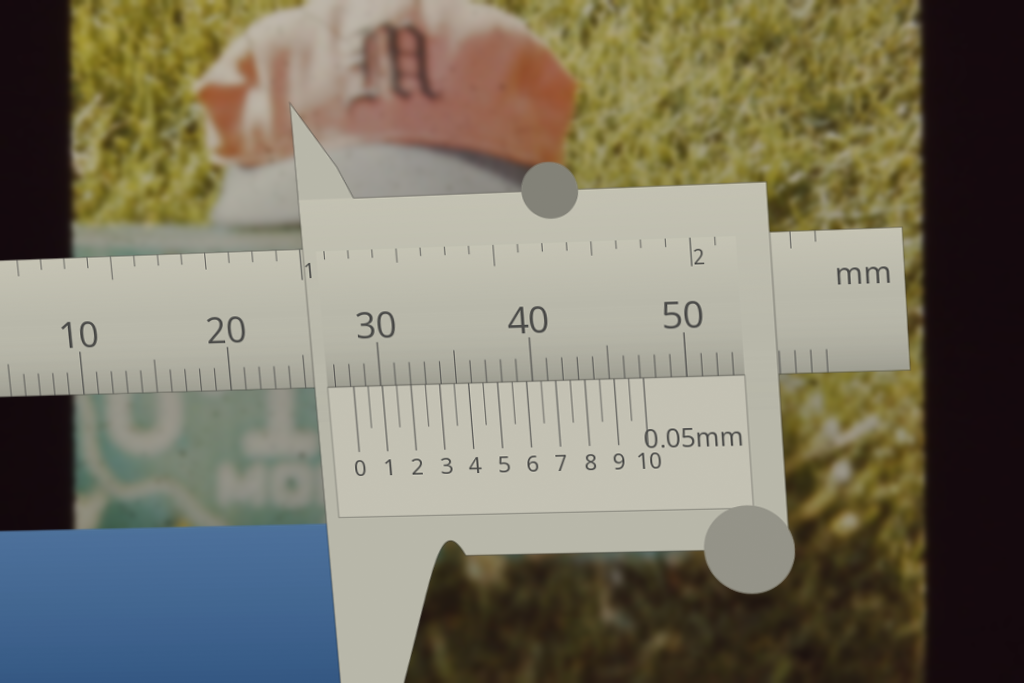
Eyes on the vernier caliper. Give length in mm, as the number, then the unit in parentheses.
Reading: 28.2 (mm)
